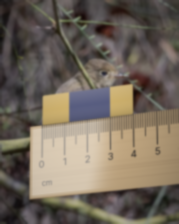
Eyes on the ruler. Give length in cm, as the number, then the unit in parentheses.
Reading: 4 (cm)
